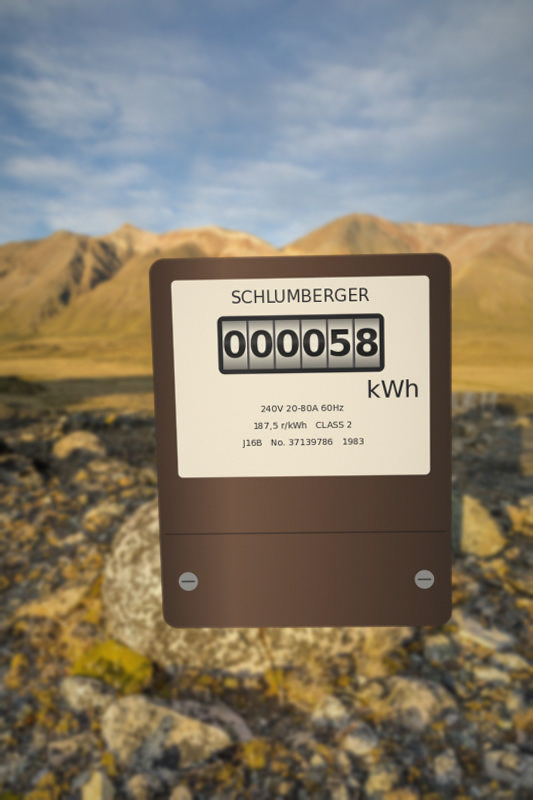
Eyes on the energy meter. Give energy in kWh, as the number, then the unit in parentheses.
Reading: 58 (kWh)
